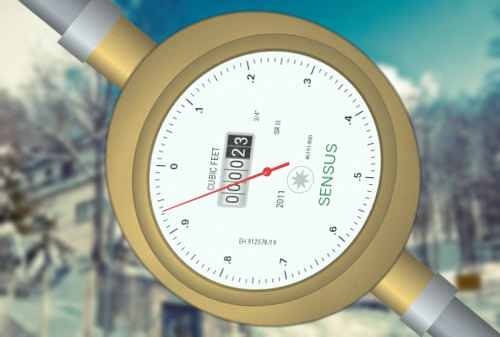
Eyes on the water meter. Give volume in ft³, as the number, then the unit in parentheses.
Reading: 22.93 (ft³)
